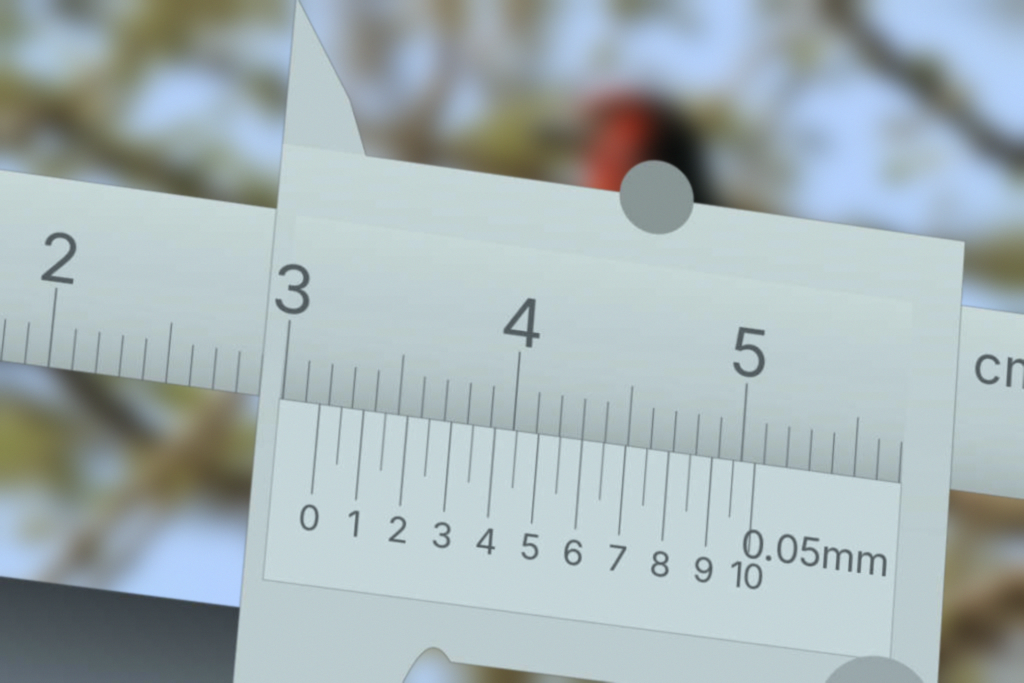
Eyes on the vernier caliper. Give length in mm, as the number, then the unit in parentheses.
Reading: 31.6 (mm)
